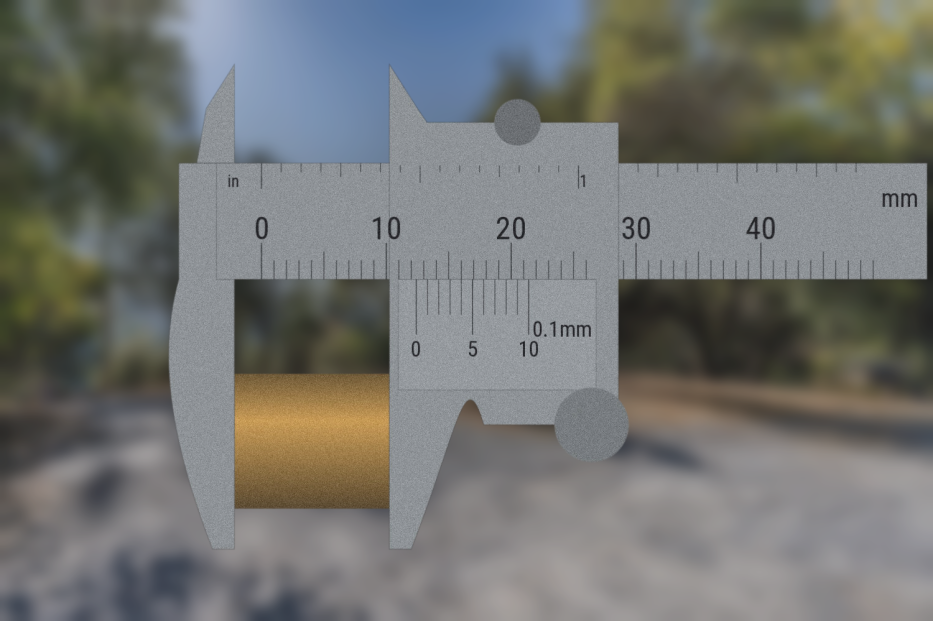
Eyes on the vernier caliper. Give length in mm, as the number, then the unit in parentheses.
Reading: 12.4 (mm)
